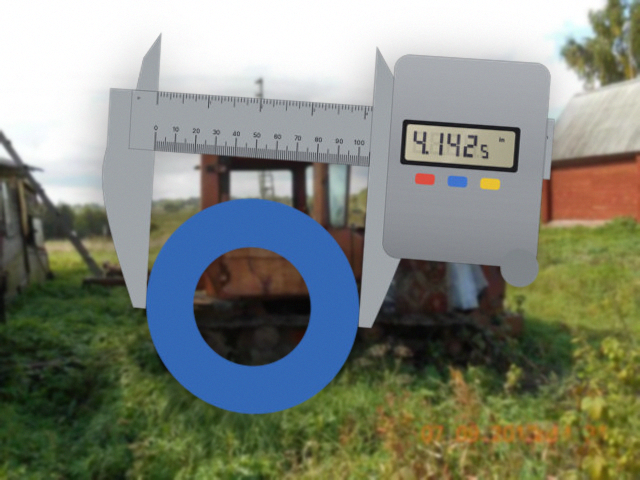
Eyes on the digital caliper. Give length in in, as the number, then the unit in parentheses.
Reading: 4.1425 (in)
